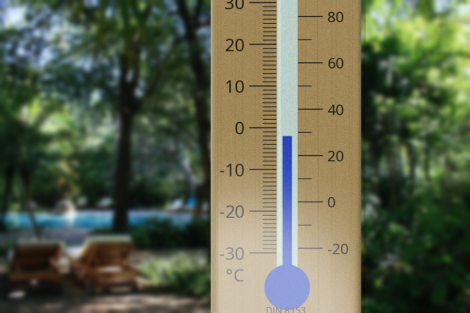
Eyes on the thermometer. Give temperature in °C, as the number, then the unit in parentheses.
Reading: -2 (°C)
